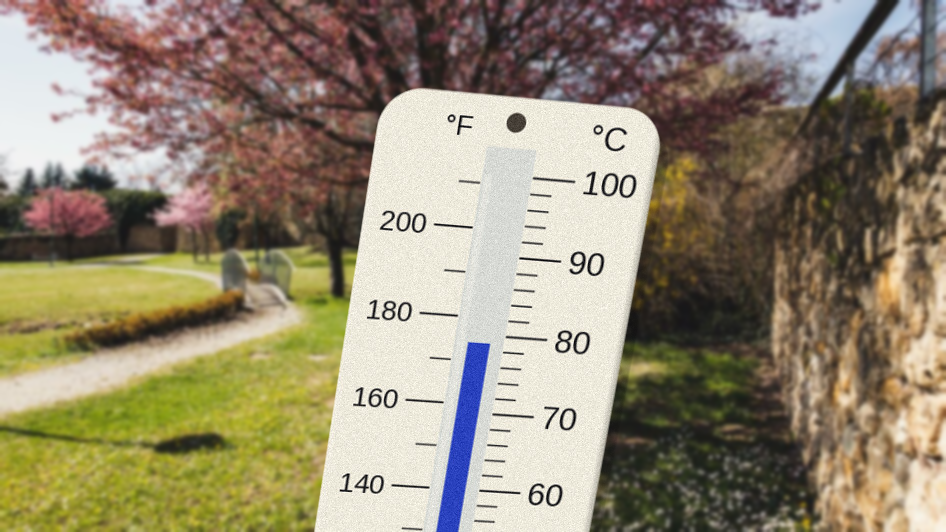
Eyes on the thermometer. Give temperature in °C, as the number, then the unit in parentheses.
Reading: 79 (°C)
